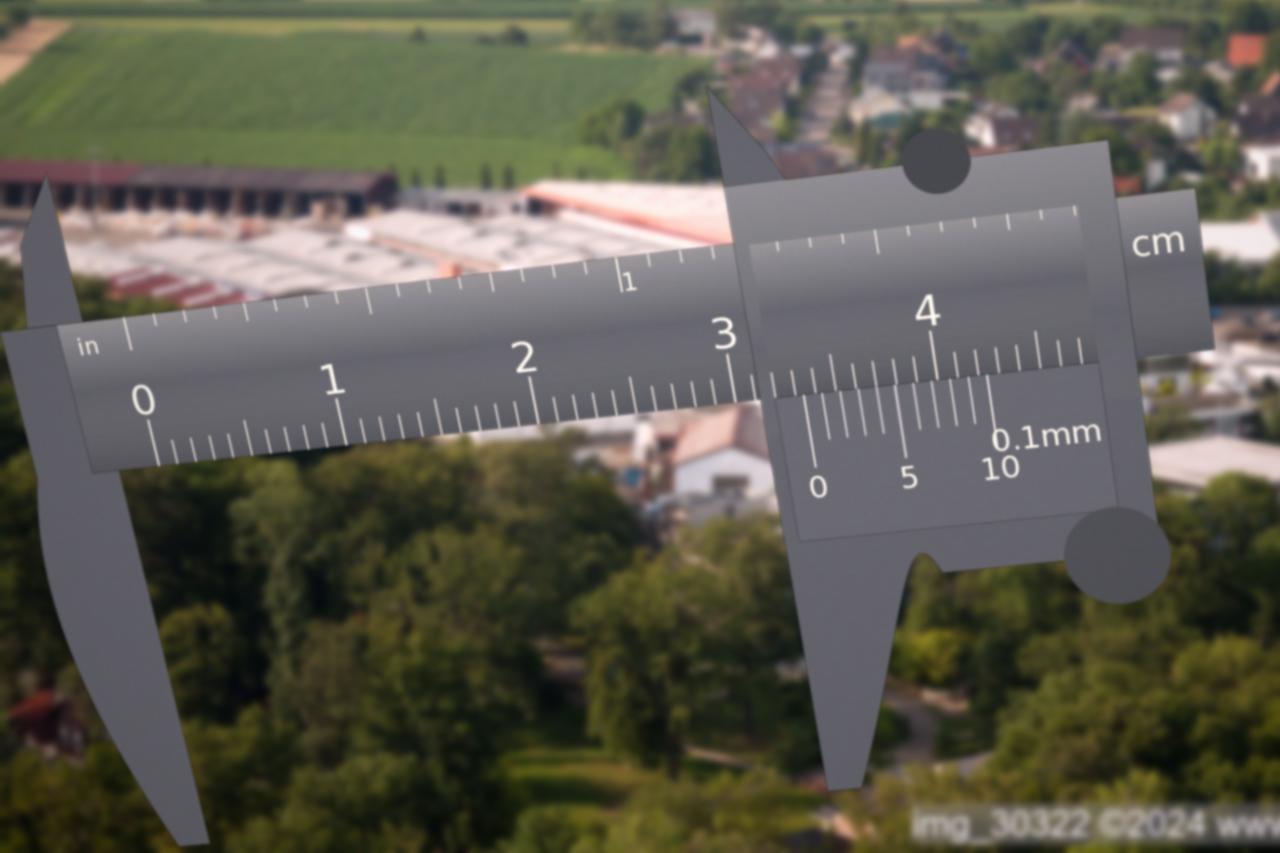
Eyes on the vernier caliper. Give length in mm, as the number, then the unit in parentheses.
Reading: 33.4 (mm)
